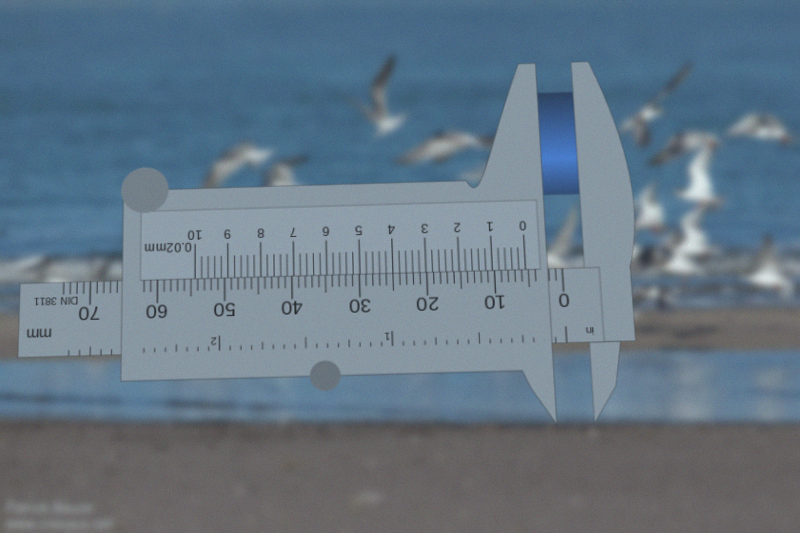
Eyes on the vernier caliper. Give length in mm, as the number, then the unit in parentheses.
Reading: 5.4 (mm)
